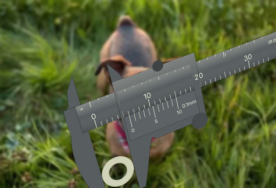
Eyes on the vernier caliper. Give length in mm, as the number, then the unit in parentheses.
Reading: 6.0 (mm)
